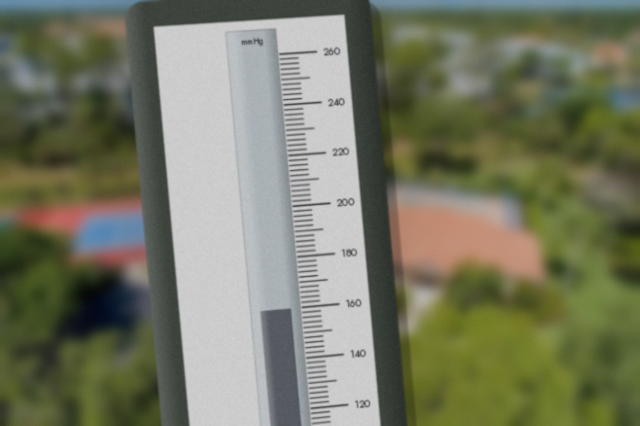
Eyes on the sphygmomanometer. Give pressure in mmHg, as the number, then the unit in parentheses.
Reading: 160 (mmHg)
